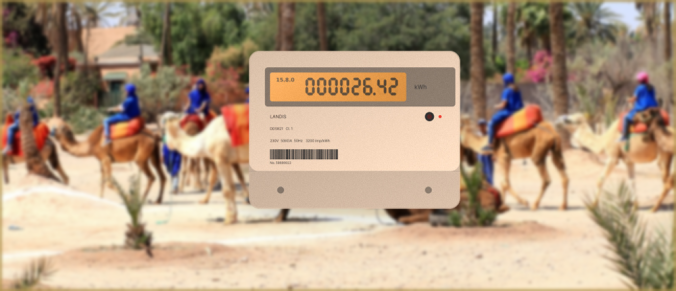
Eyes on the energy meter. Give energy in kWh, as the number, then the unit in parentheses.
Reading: 26.42 (kWh)
